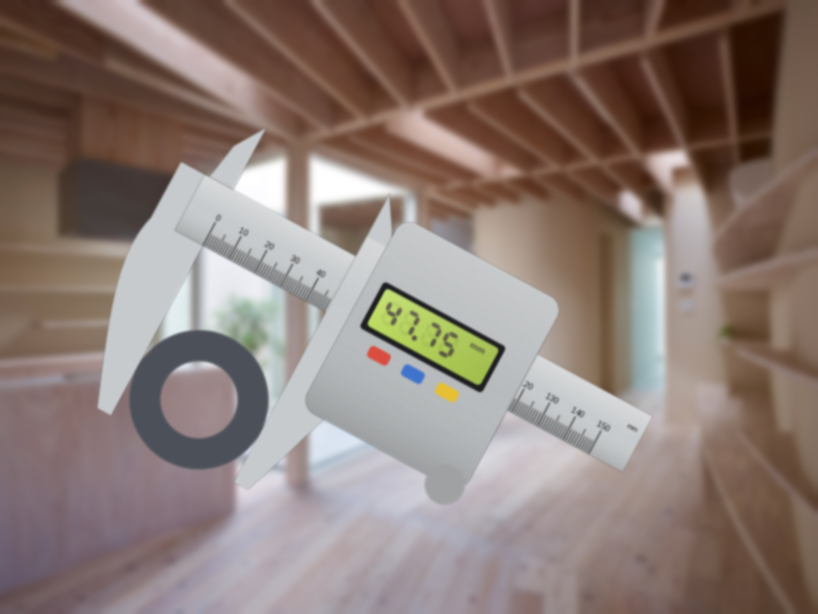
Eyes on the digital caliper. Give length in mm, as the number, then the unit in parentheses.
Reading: 47.75 (mm)
